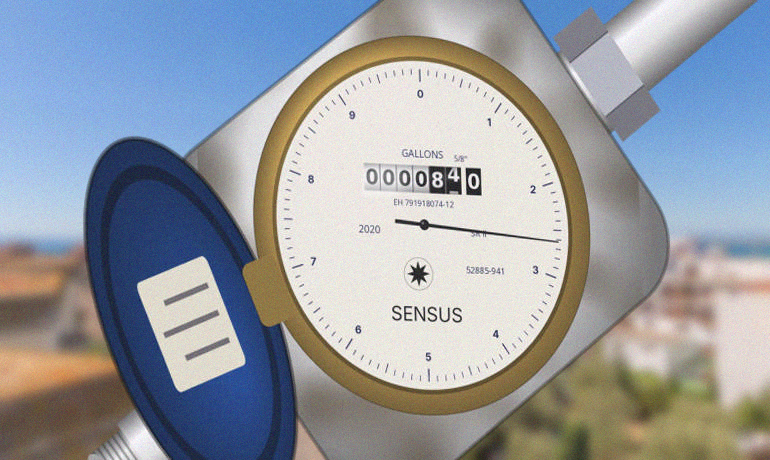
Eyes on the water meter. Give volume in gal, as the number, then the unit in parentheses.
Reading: 842.6 (gal)
